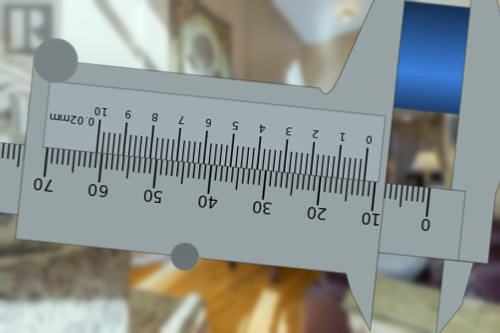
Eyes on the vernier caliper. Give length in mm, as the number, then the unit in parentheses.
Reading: 12.0 (mm)
